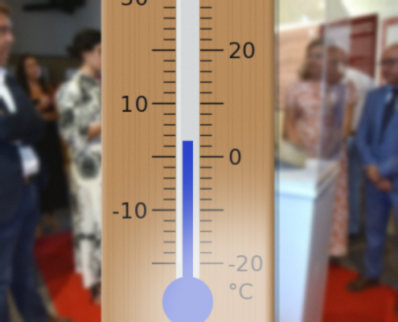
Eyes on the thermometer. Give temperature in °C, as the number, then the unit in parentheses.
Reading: 3 (°C)
